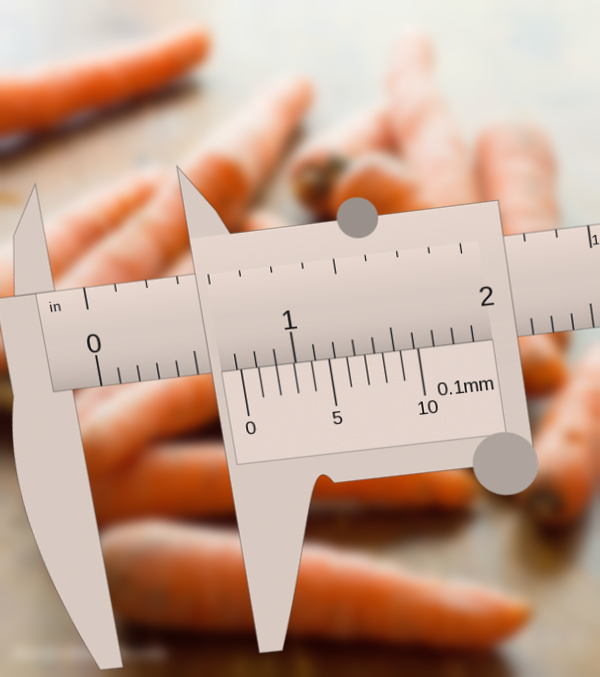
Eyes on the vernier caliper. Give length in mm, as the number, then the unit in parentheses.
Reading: 7.2 (mm)
